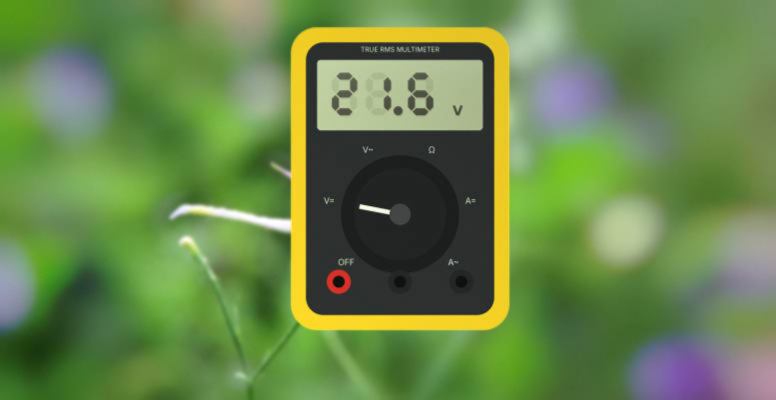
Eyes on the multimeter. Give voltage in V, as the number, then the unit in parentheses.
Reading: 21.6 (V)
